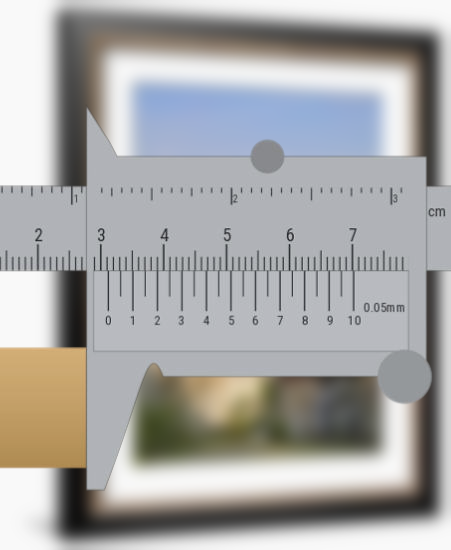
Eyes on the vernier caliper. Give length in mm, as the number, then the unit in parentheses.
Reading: 31.2 (mm)
